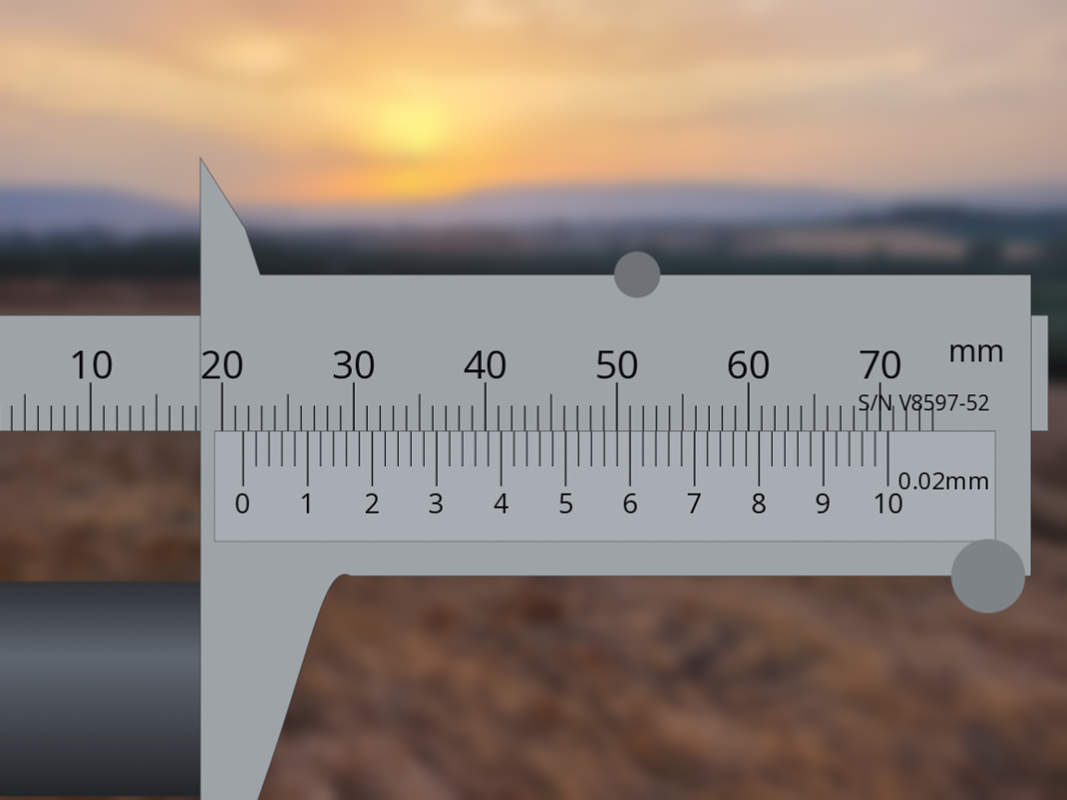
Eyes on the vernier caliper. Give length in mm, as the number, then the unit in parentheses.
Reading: 21.6 (mm)
